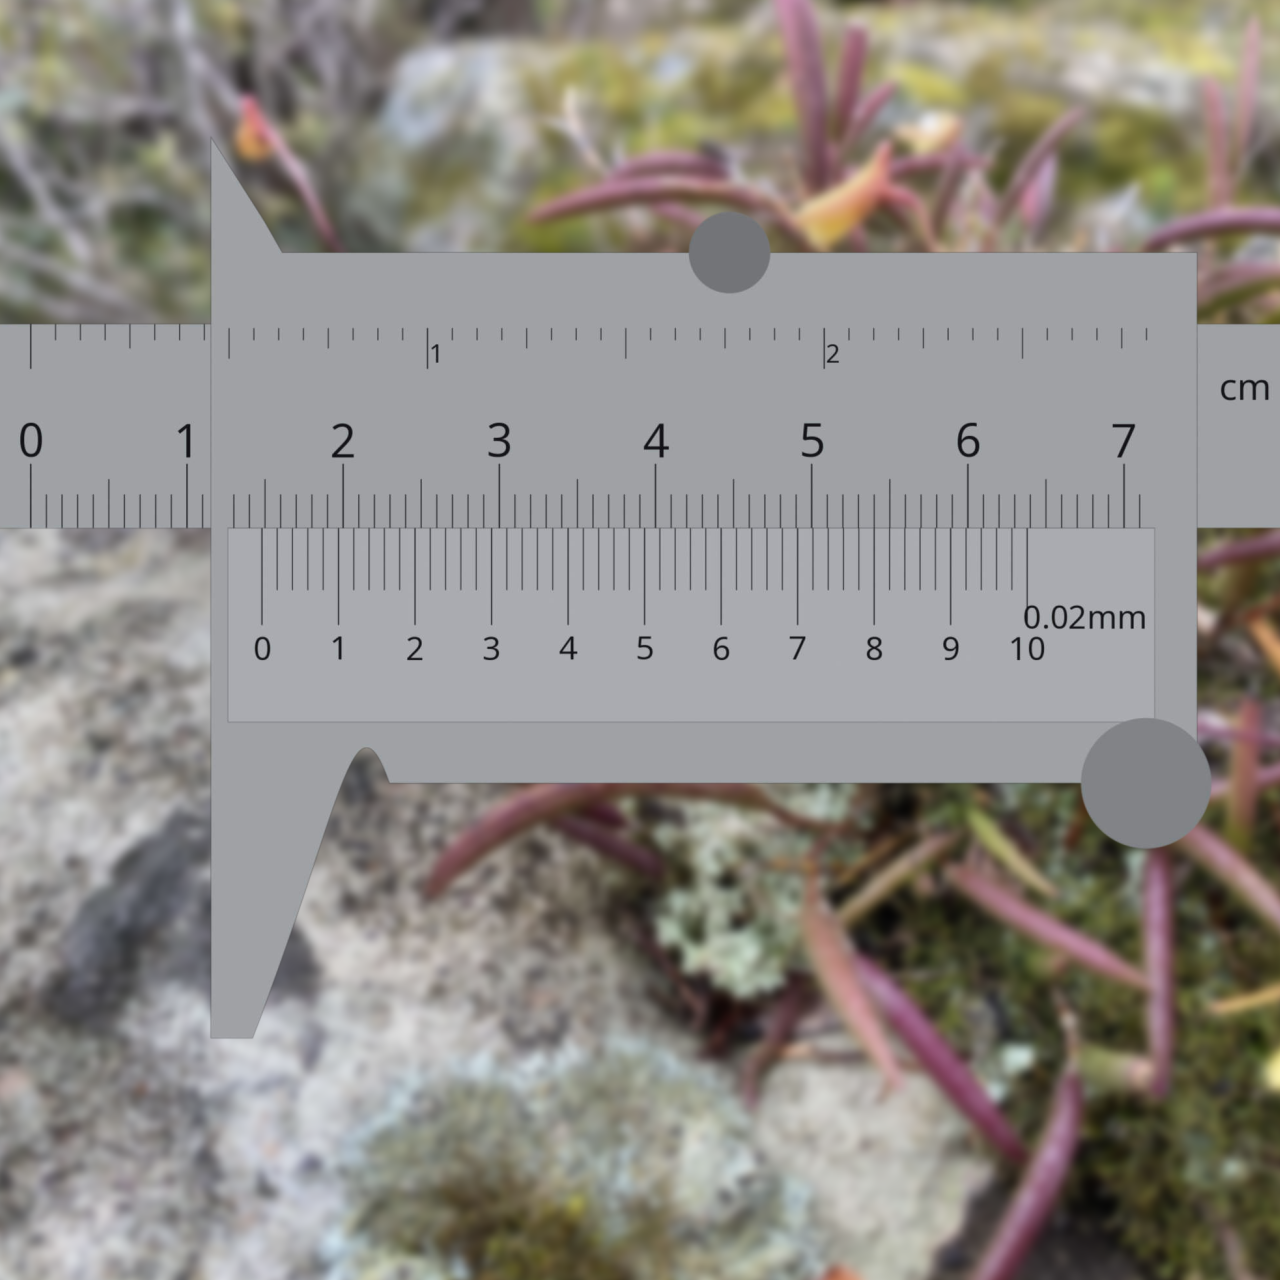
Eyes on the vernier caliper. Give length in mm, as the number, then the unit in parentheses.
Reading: 14.8 (mm)
